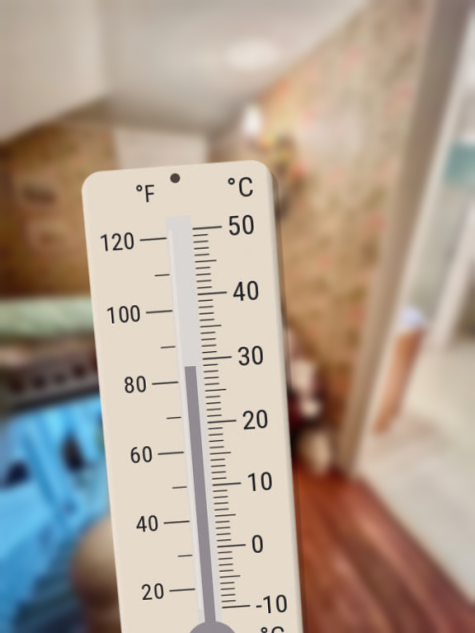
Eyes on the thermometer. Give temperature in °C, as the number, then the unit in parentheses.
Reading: 29 (°C)
